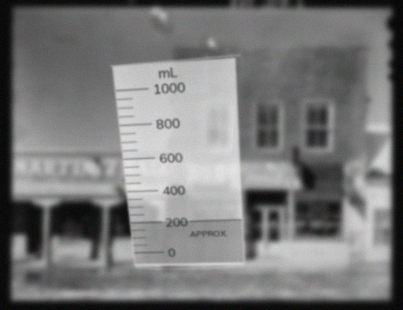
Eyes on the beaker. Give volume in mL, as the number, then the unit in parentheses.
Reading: 200 (mL)
